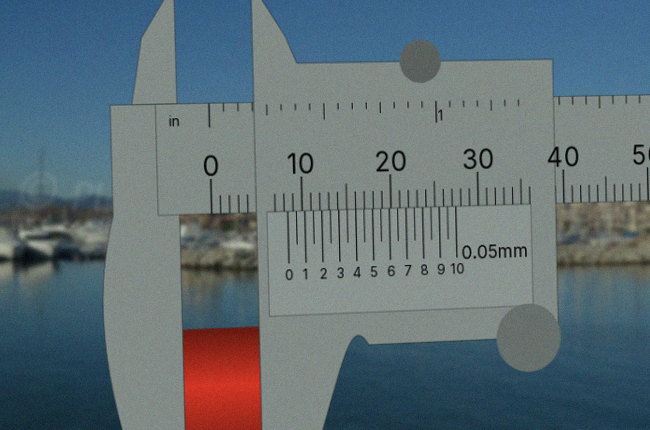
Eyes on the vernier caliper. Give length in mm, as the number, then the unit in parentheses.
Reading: 8.4 (mm)
